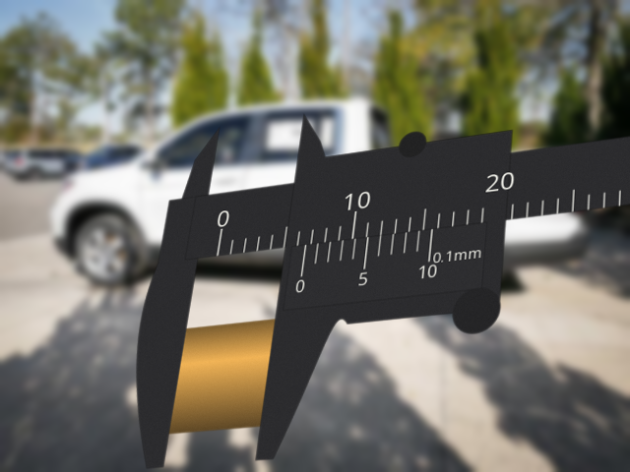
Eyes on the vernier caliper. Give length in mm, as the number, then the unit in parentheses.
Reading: 6.6 (mm)
